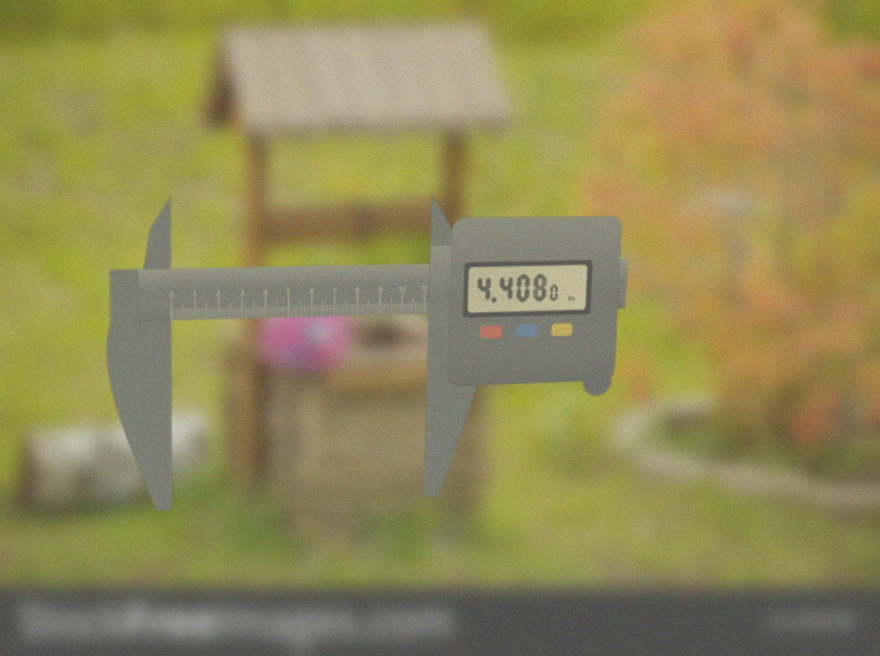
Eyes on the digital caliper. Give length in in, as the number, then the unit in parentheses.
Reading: 4.4080 (in)
